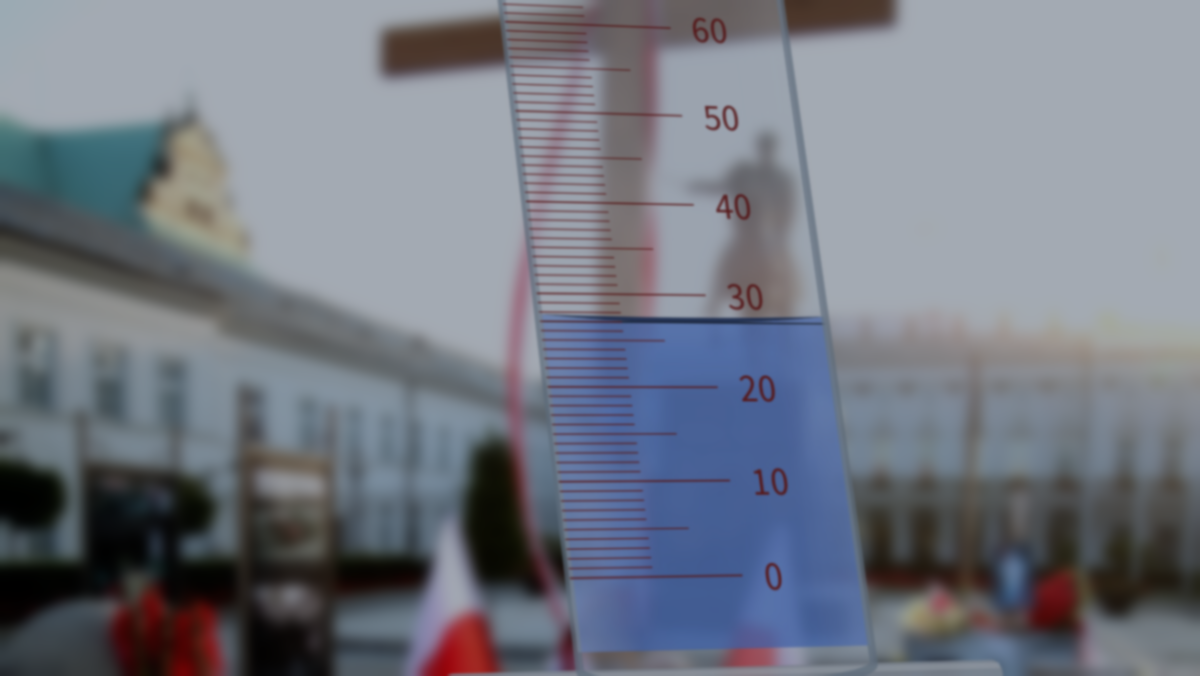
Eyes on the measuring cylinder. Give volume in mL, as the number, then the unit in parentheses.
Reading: 27 (mL)
